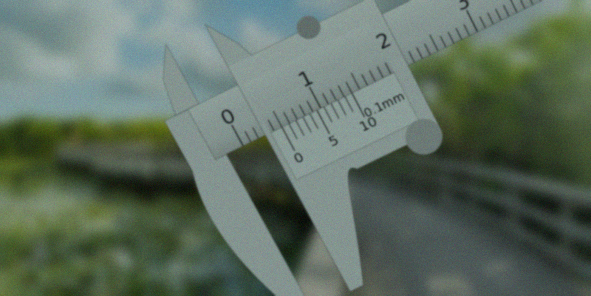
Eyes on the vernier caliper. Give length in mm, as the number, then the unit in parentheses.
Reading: 5.0 (mm)
